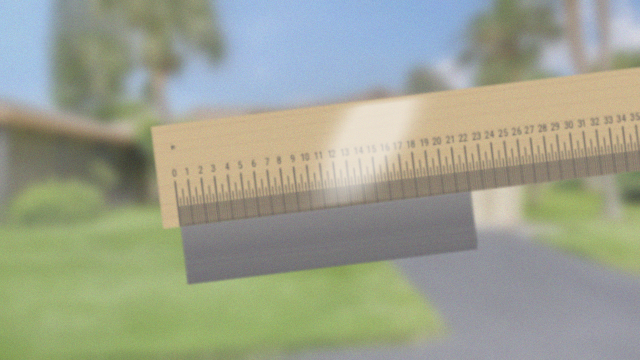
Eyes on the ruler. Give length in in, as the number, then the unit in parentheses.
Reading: 22 (in)
